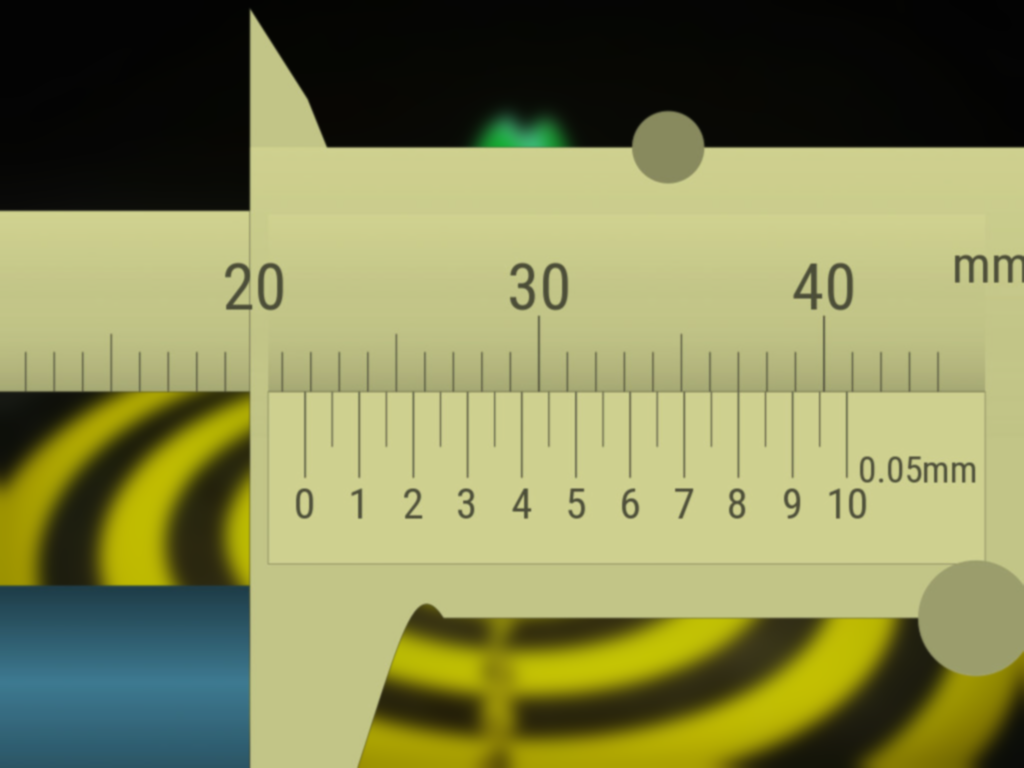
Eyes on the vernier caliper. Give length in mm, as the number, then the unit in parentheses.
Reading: 21.8 (mm)
